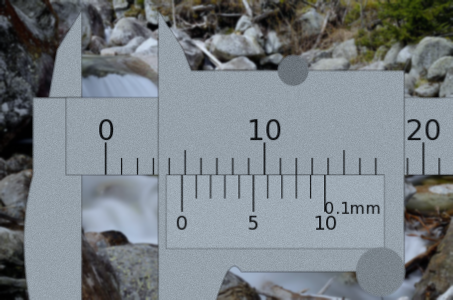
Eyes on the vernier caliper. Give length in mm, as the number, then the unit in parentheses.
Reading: 4.8 (mm)
